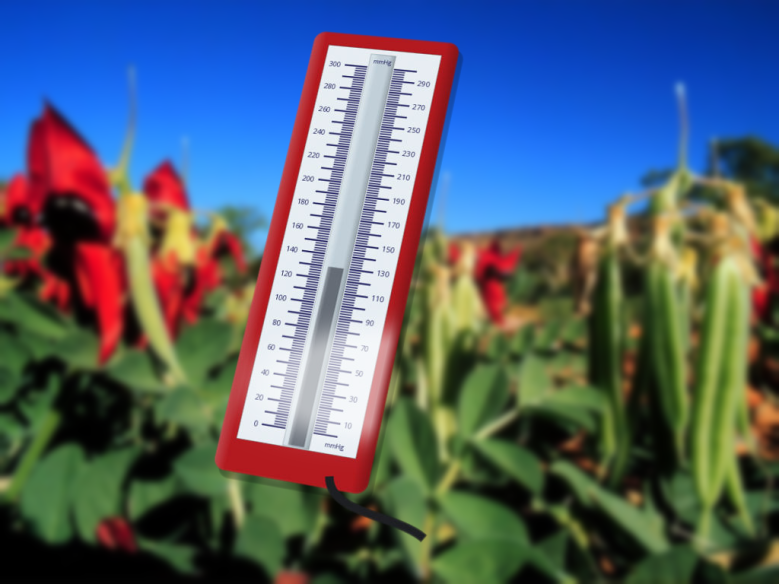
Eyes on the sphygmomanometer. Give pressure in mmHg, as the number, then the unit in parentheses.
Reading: 130 (mmHg)
